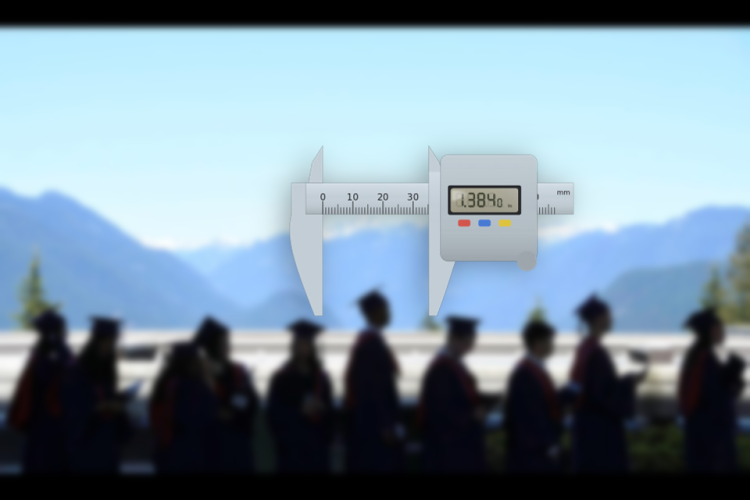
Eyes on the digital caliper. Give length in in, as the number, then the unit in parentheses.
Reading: 1.3840 (in)
